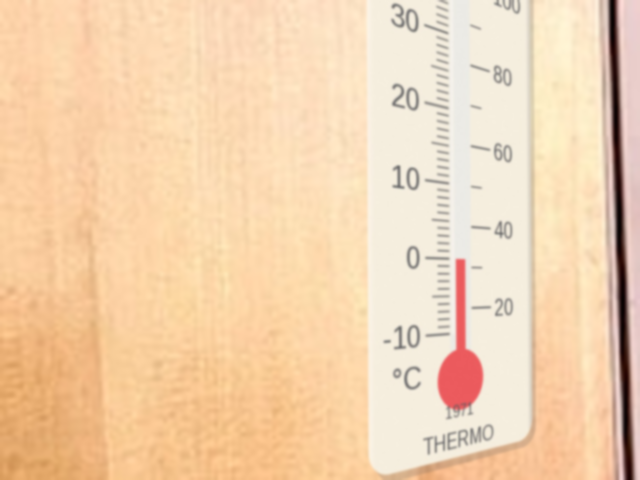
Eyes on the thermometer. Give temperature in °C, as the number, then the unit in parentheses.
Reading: 0 (°C)
